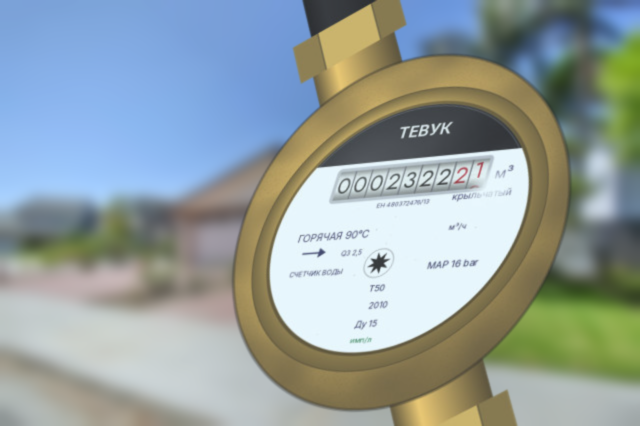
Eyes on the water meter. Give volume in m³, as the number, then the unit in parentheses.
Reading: 2322.21 (m³)
